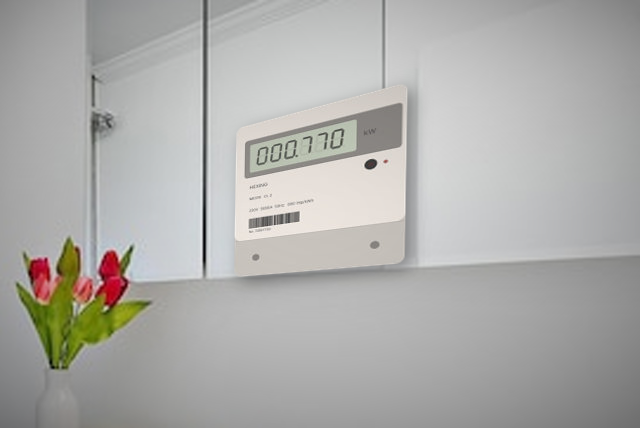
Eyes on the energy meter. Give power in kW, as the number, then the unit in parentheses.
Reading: 0.770 (kW)
